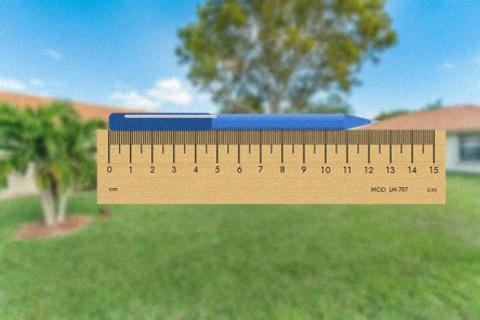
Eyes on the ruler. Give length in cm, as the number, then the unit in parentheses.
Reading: 12.5 (cm)
